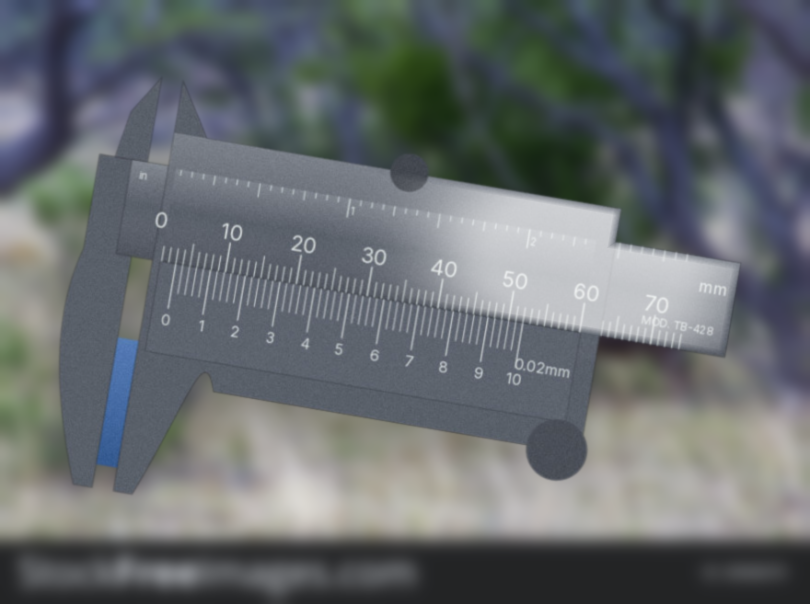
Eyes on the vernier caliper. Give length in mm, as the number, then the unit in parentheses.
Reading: 3.0 (mm)
